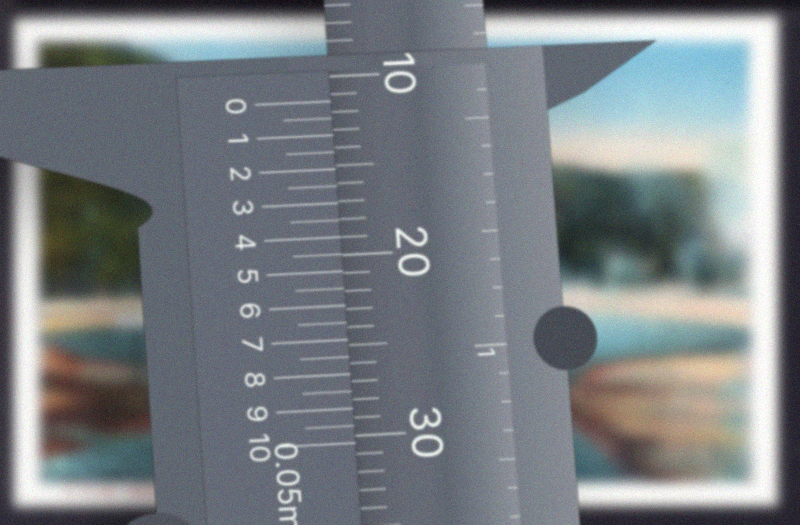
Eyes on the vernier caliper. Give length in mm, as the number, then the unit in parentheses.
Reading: 11.4 (mm)
